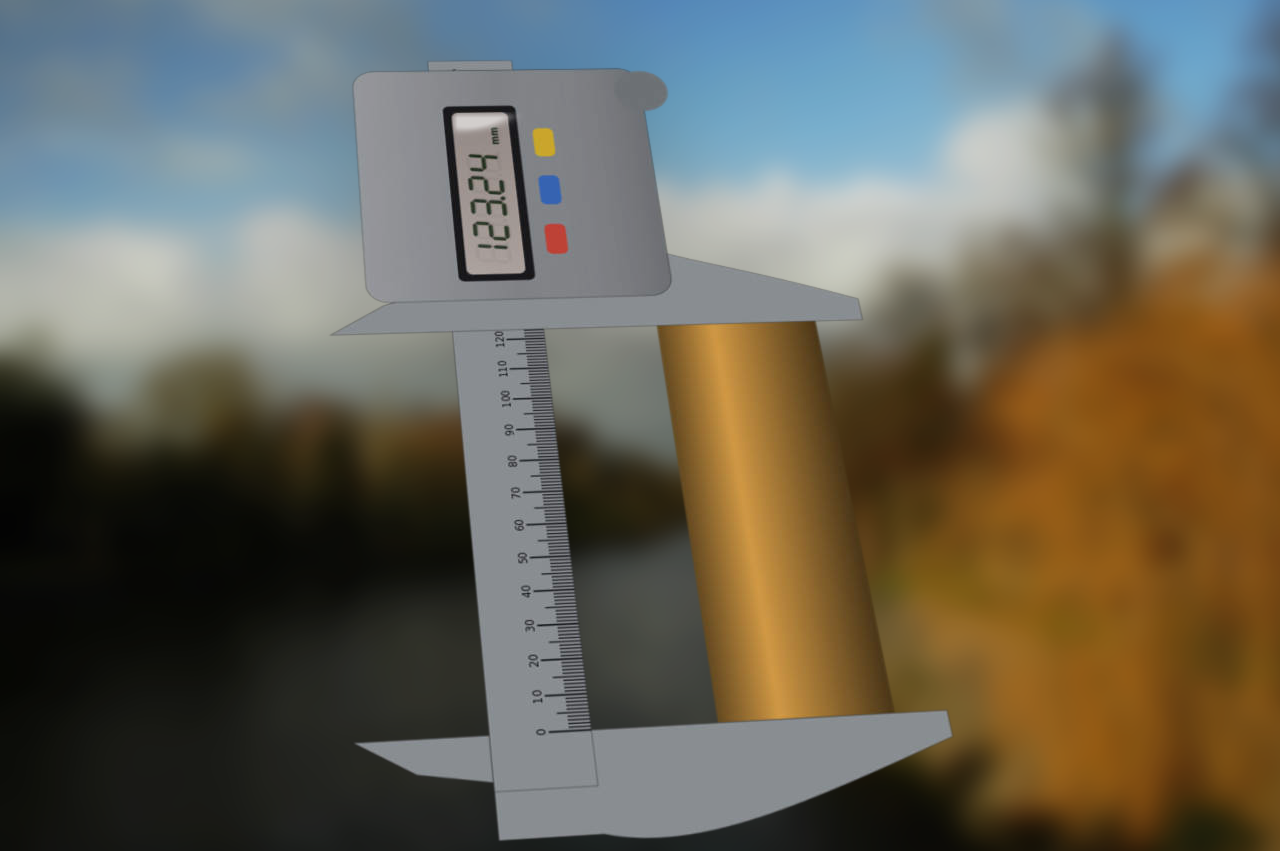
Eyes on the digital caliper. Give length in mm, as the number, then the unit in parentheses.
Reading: 123.24 (mm)
